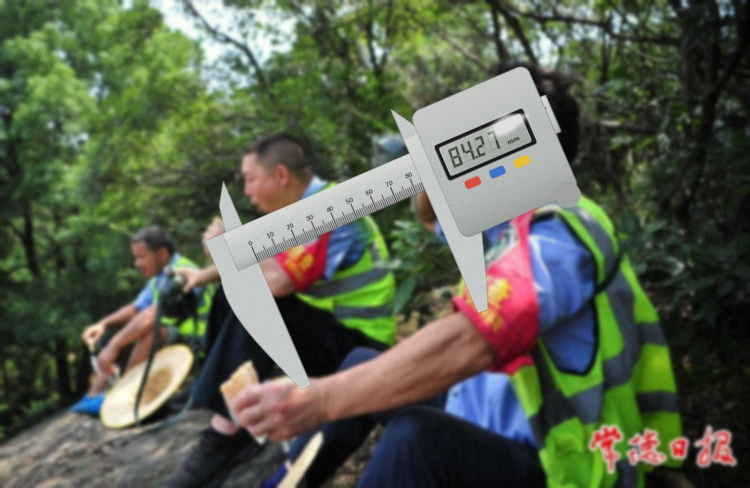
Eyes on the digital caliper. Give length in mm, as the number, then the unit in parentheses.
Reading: 84.27 (mm)
